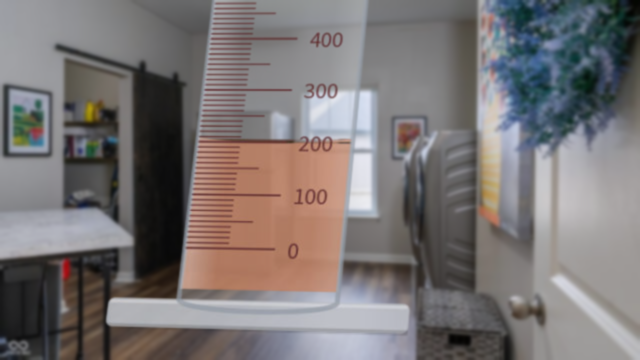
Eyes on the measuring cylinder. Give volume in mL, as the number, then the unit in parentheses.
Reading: 200 (mL)
